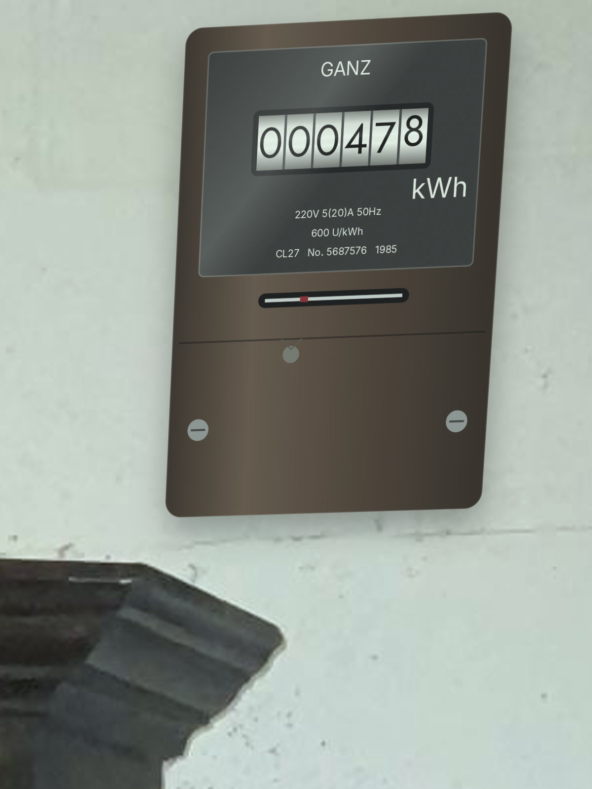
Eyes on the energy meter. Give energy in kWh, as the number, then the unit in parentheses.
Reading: 478 (kWh)
